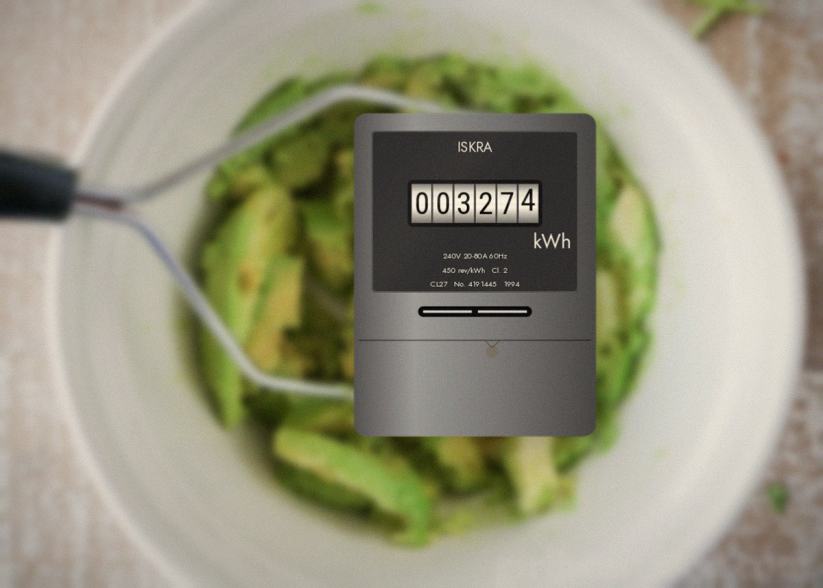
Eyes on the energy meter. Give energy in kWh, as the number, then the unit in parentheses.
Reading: 3274 (kWh)
